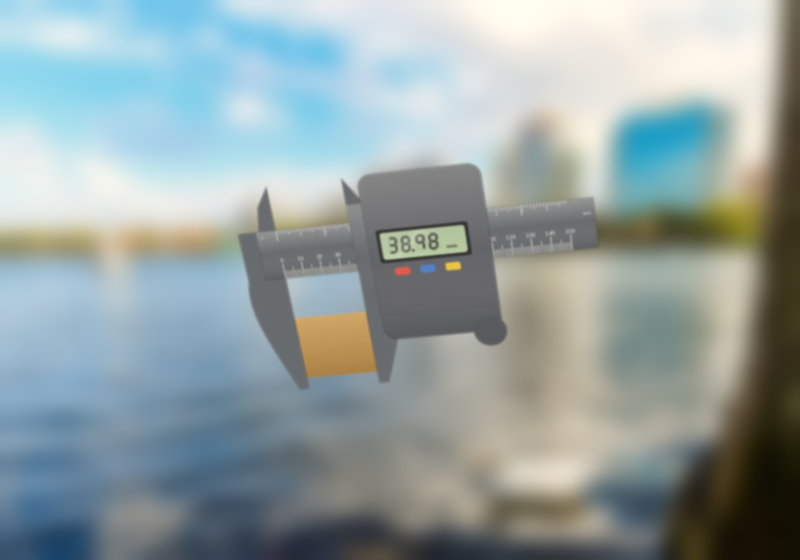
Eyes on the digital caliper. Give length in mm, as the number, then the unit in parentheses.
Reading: 38.98 (mm)
